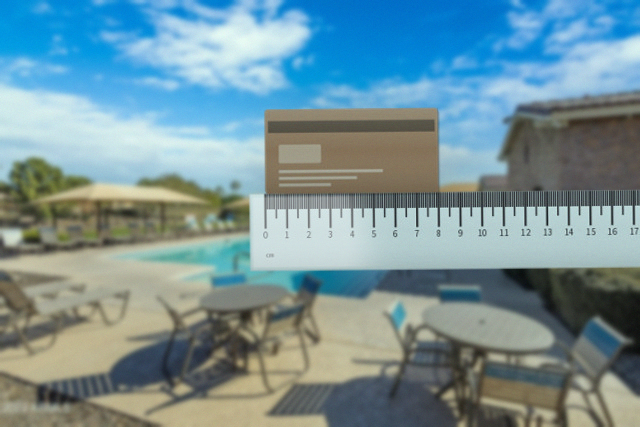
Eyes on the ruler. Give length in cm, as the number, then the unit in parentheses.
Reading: 8 (cm)
